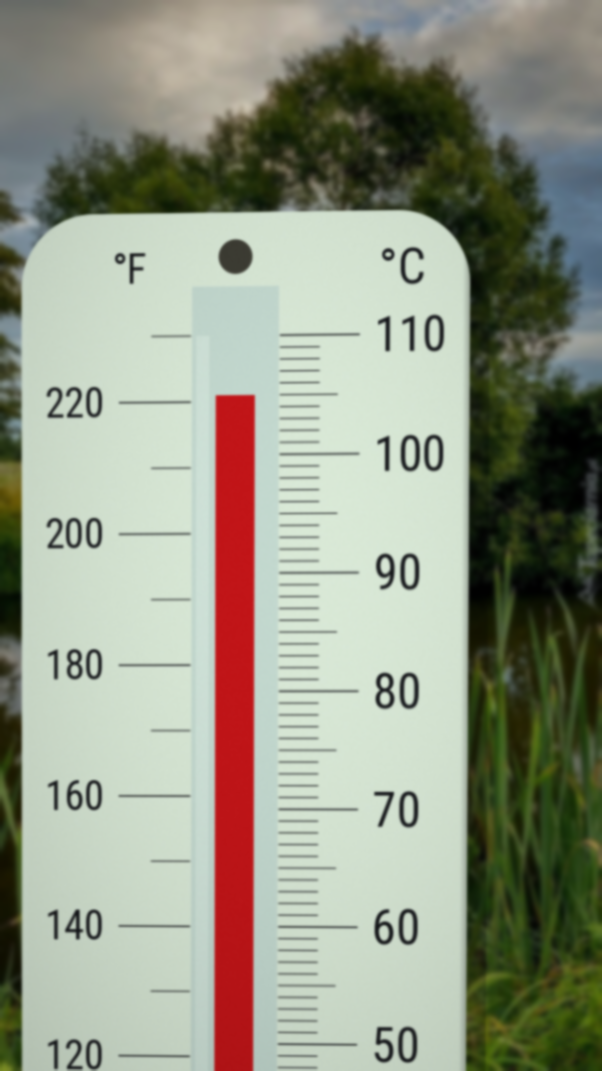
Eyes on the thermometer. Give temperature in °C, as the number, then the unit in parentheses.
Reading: 105 (°C)
